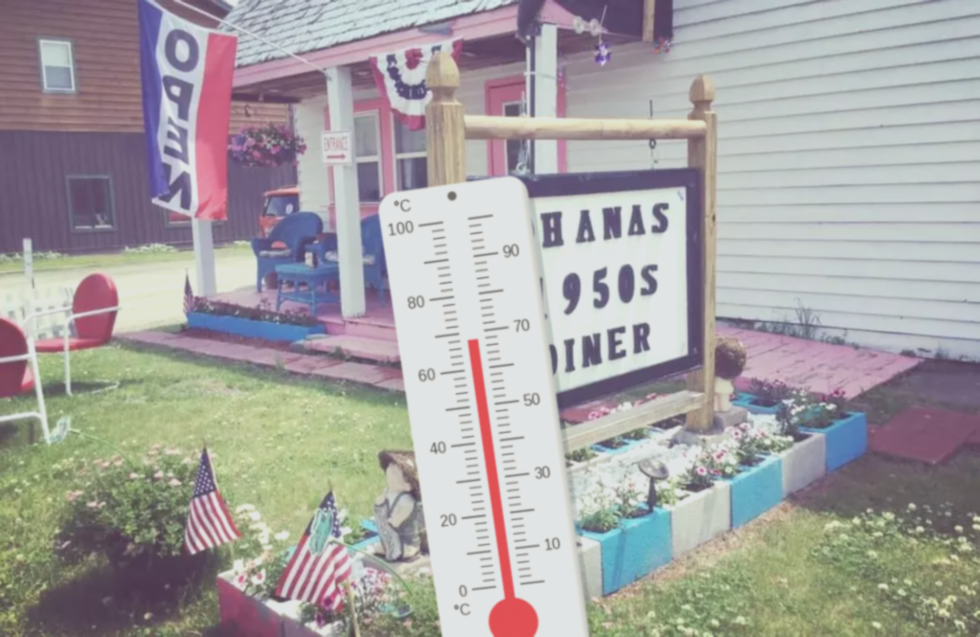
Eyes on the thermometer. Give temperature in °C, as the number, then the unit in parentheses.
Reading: 68 (°C)
